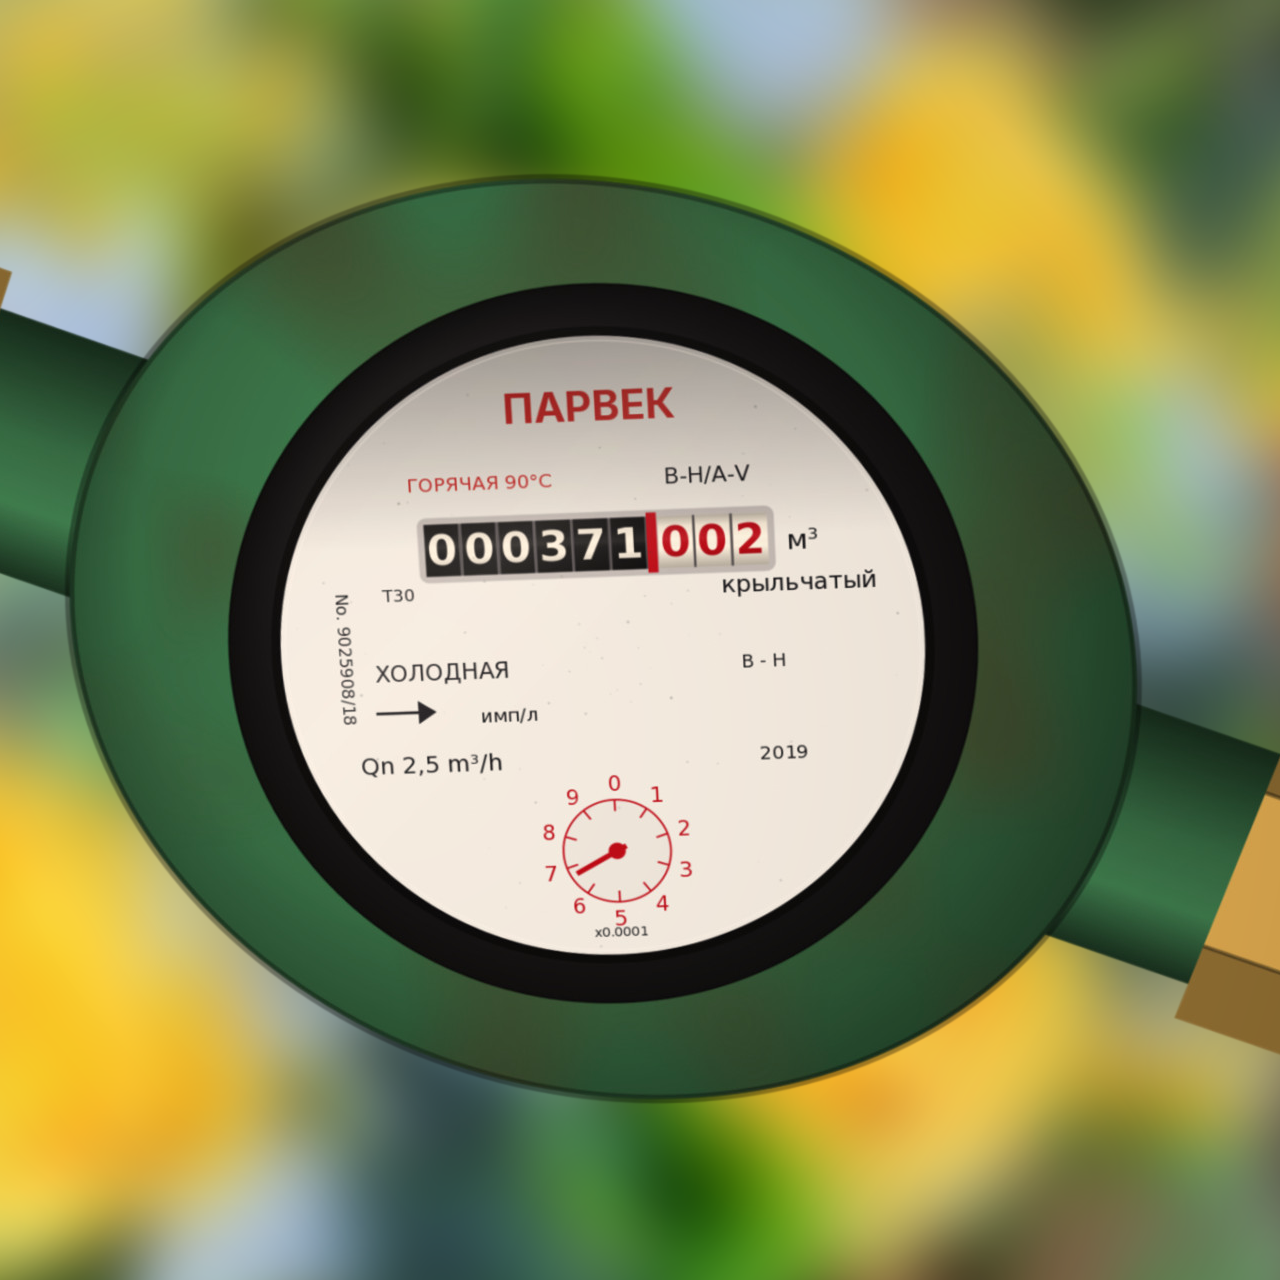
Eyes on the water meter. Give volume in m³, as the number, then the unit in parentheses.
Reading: 371.0026 (m³)
